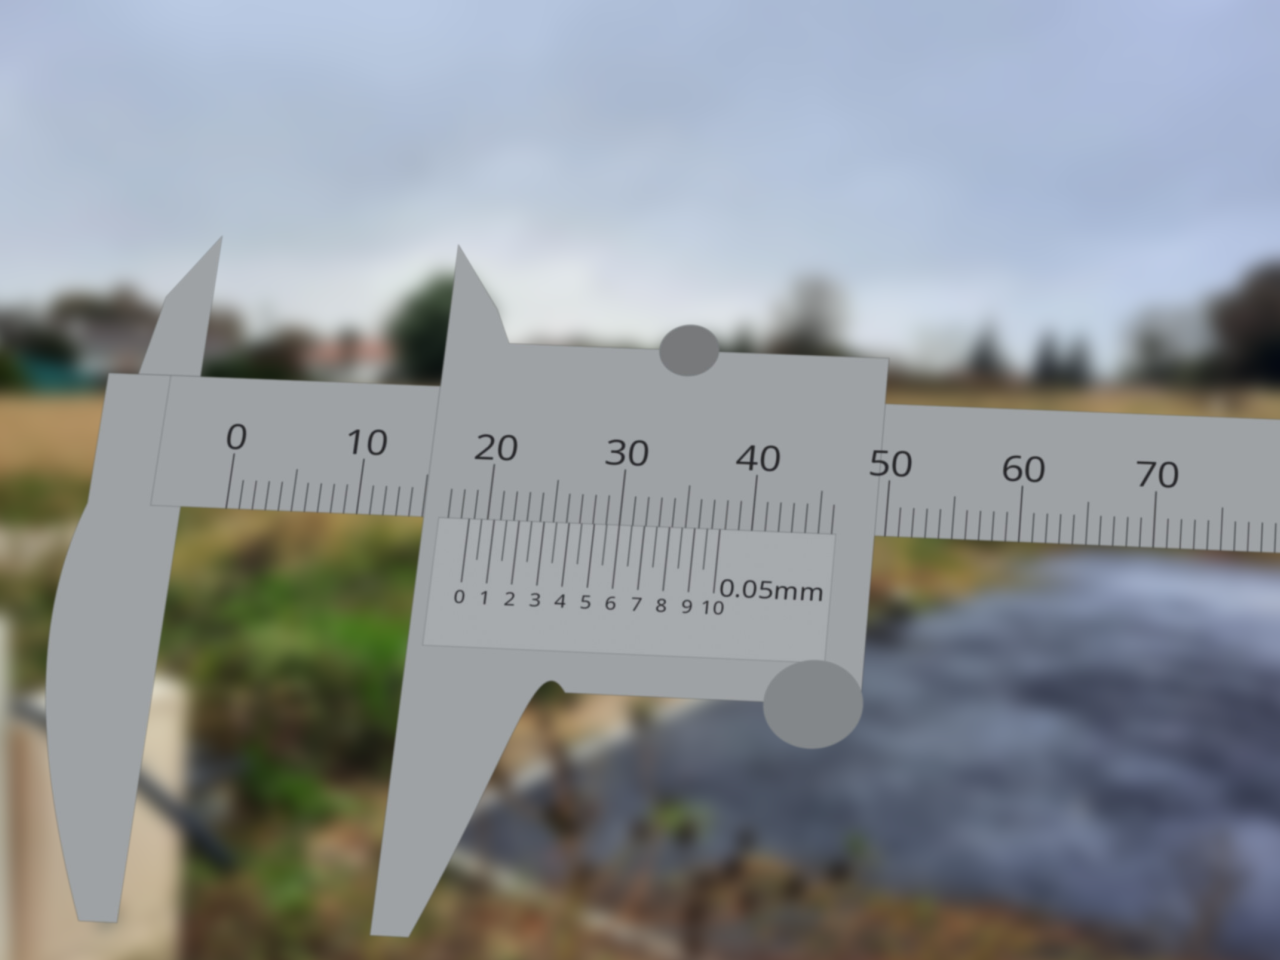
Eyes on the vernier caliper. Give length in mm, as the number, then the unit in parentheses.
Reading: 18.6 (mm)
